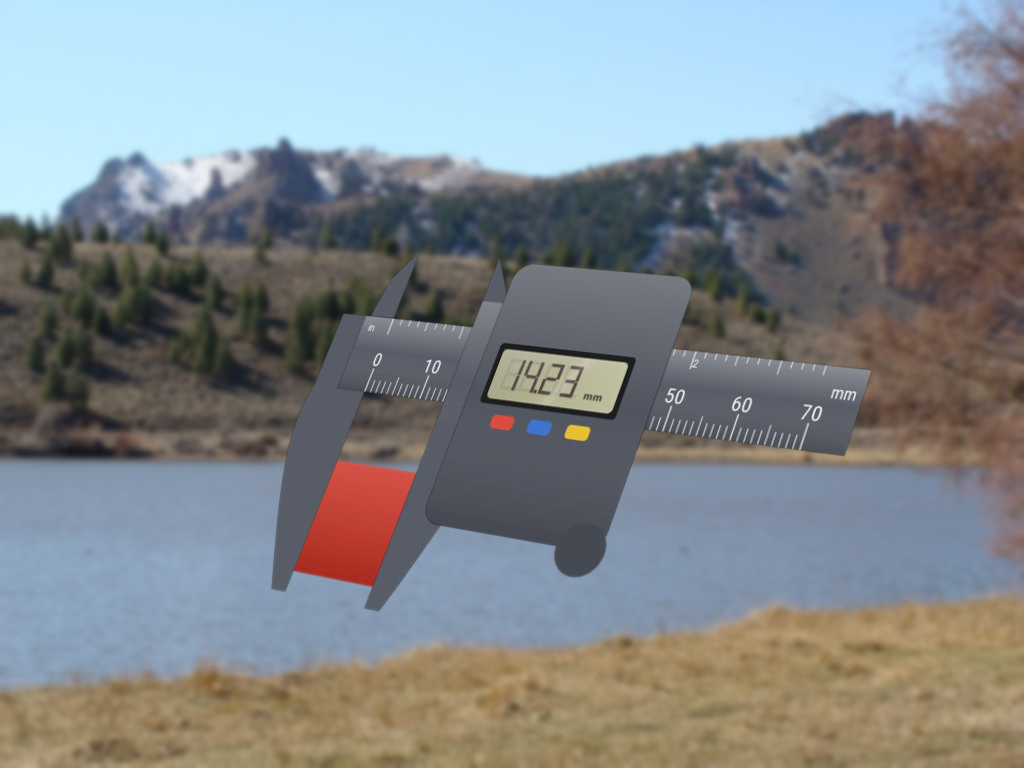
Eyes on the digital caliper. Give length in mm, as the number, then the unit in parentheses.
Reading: 14.23 (mm)
